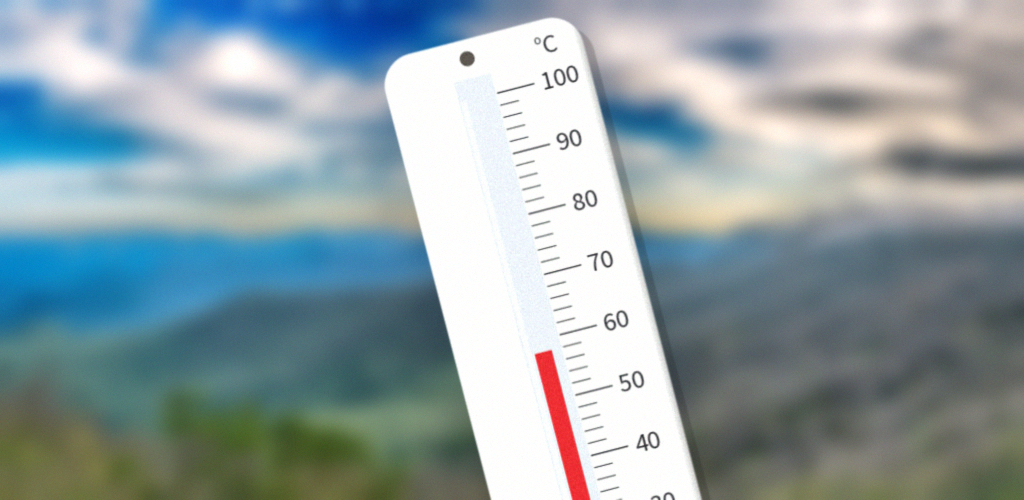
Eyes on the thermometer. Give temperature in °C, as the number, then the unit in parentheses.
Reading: 58 (°C)
